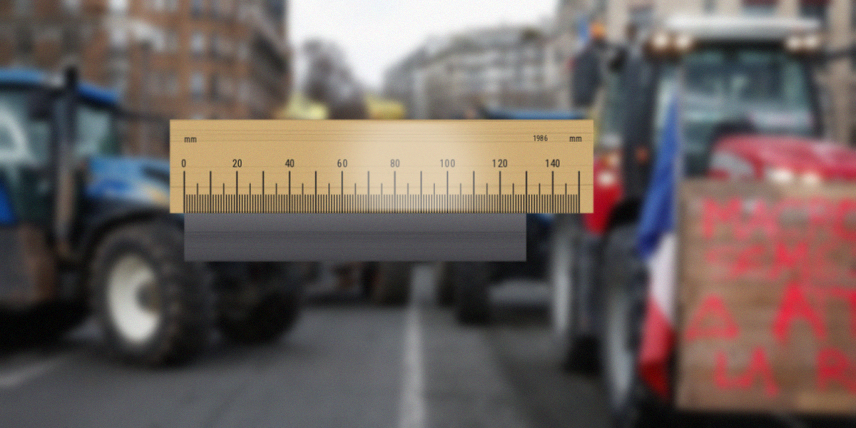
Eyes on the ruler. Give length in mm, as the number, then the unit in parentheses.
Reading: 130 (mm)
